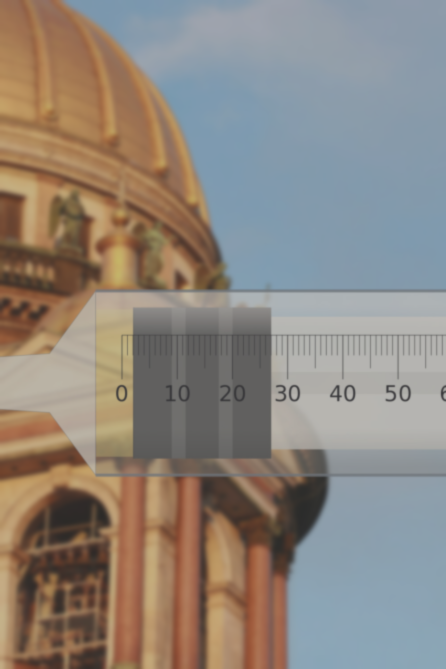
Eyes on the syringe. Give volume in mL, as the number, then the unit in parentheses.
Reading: 2 (mL)
